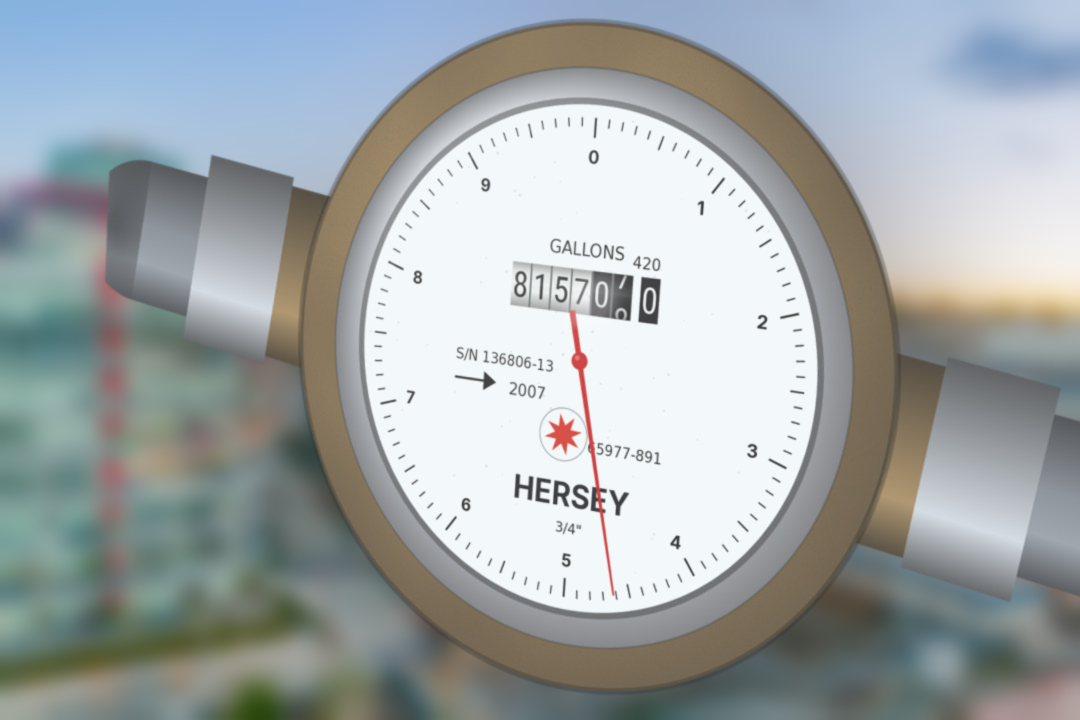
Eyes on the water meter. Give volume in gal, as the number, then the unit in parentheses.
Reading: 8157074.6 (gal)
